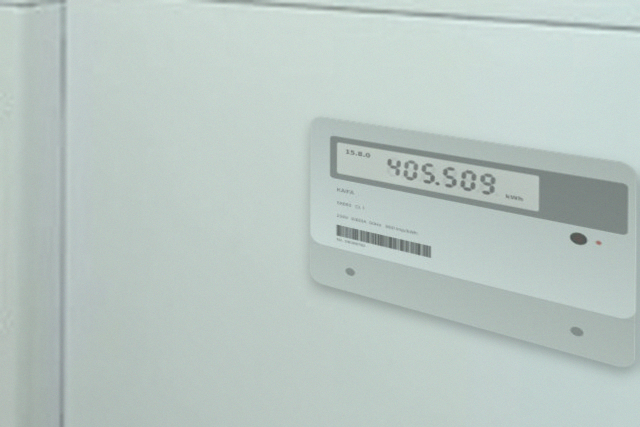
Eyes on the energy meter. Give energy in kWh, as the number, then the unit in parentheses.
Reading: 405.509 (kWh)
